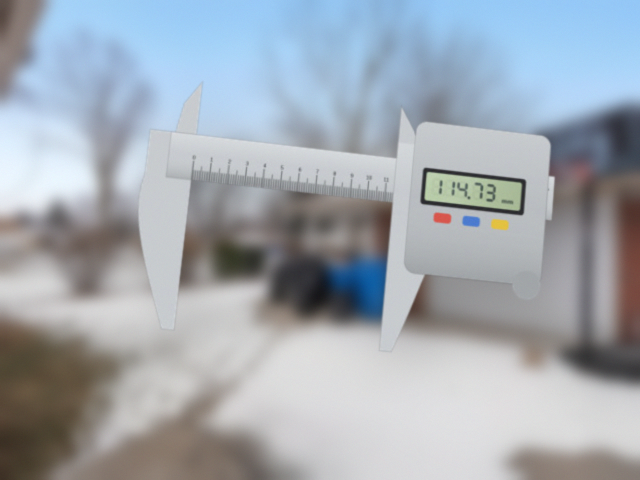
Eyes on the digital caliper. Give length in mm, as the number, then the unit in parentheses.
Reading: 114.73 (mm)
